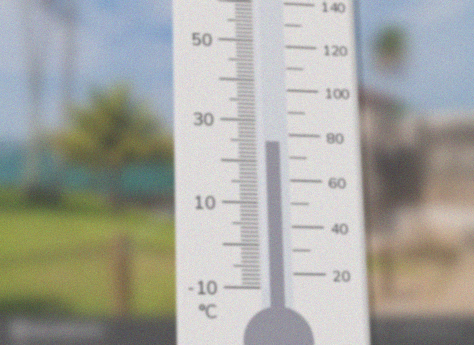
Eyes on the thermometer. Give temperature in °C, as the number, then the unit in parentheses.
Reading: 25 (°C)
